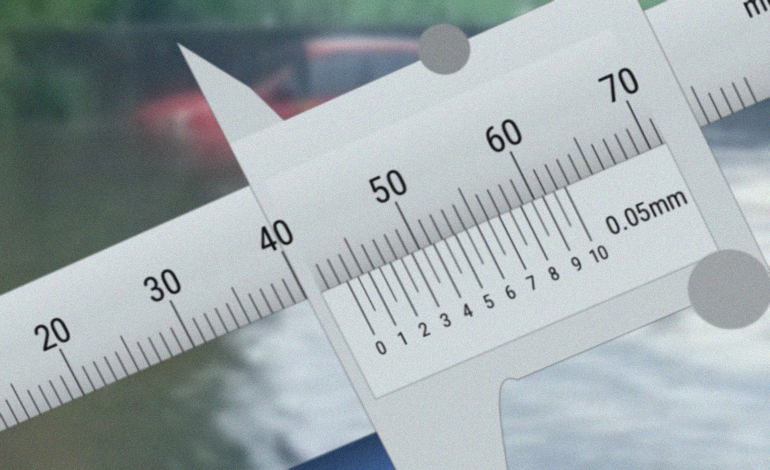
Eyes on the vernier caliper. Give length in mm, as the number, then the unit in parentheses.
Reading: 43.6 (mm)
